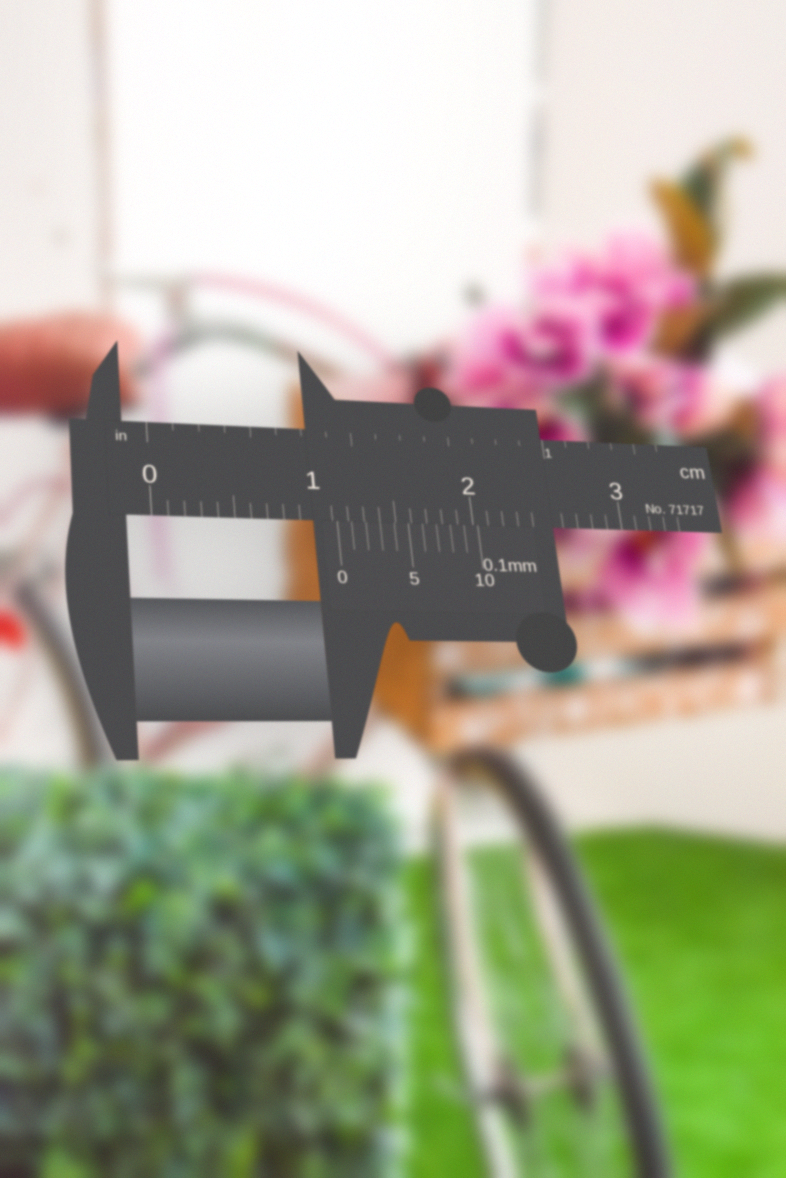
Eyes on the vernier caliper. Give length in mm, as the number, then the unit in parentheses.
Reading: 11.3 (mm)
